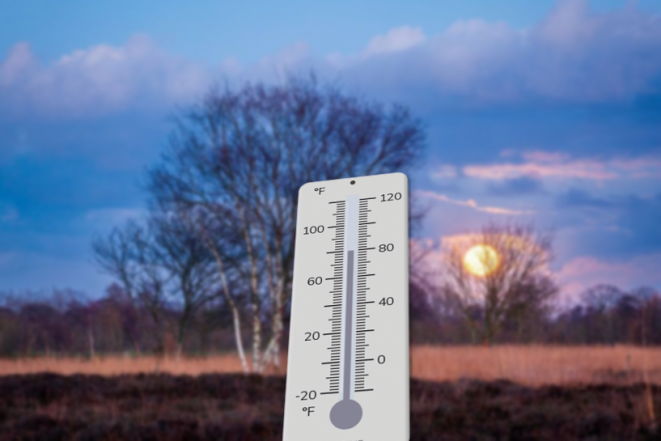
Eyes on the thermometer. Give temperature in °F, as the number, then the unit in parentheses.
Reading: 80 (°F)
